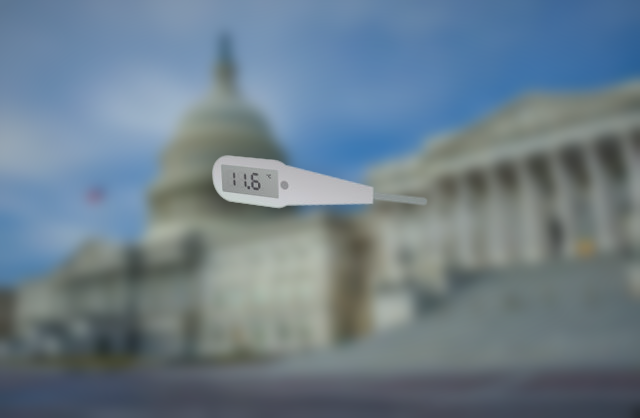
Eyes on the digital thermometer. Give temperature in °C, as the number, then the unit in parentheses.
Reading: 11.6 (°C)
